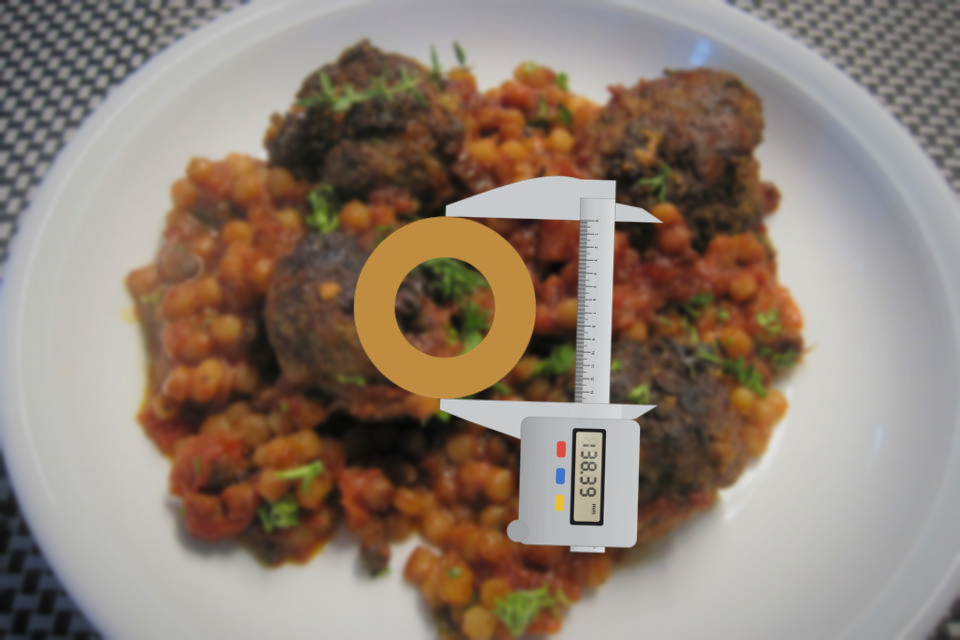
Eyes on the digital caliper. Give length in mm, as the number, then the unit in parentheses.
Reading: 138.39 (mm)
